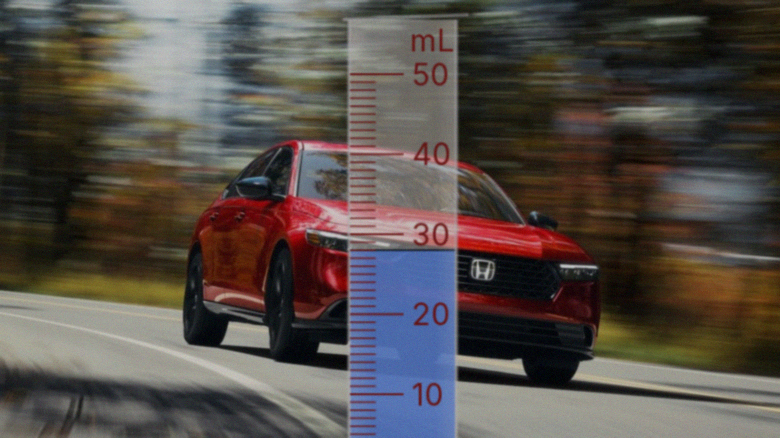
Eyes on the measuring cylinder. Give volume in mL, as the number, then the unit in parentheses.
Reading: 28 (mL)
